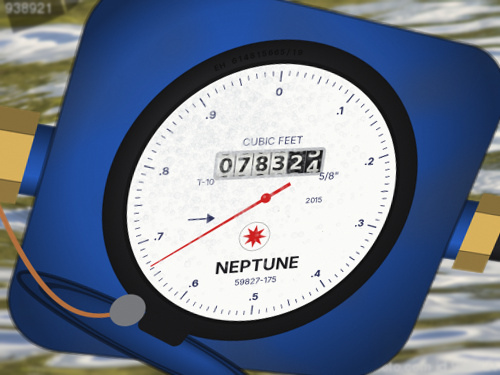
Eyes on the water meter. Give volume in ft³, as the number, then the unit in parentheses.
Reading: 78323.66 (ft³)
